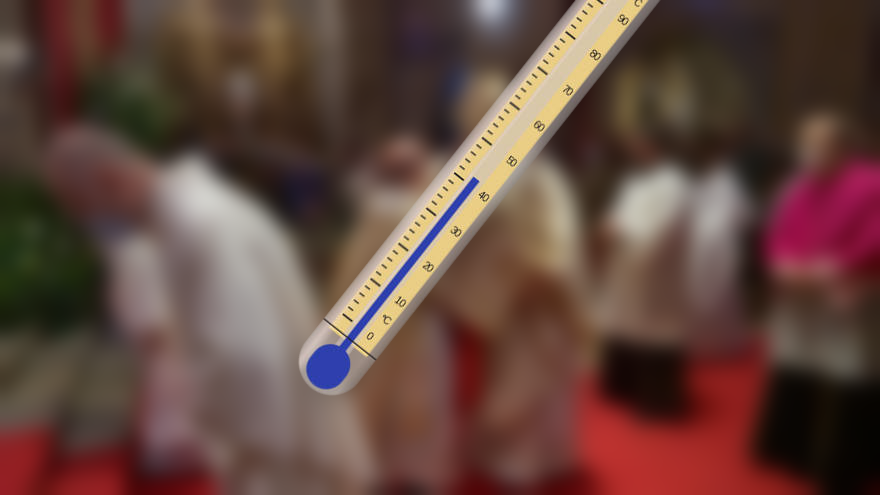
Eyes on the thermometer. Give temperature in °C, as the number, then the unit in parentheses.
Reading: 42 (°C)
